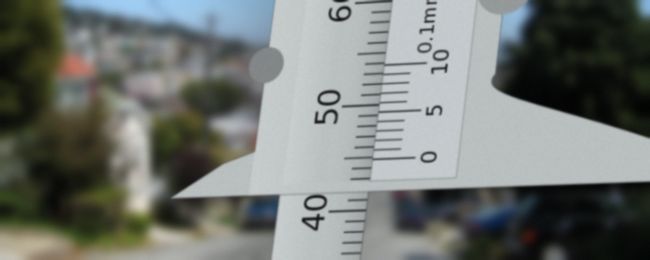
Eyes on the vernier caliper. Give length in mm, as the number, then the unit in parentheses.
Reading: 44.8 (mm)
